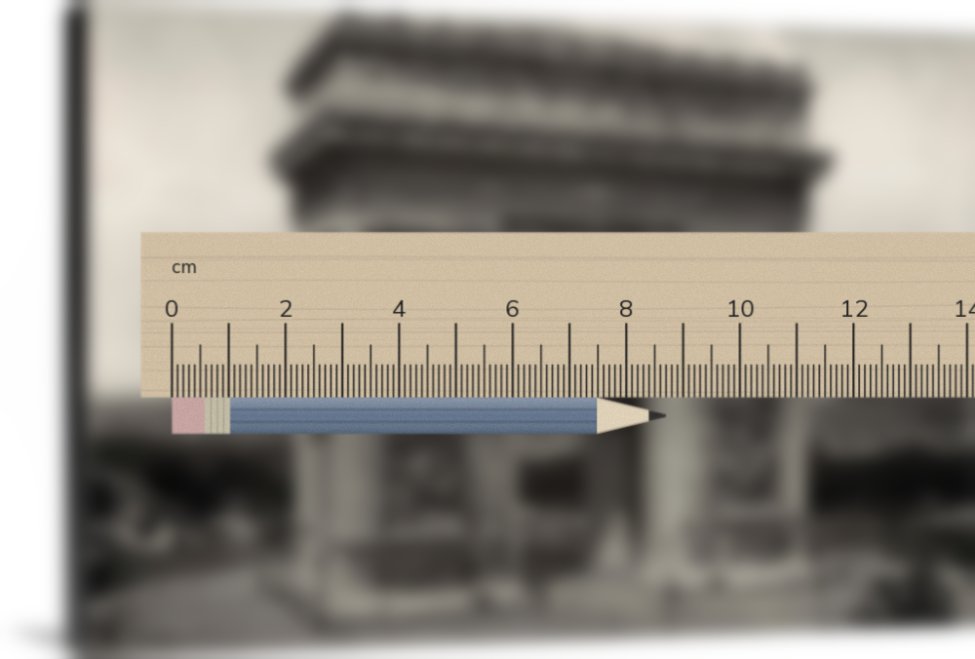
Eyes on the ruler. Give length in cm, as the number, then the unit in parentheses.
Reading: 8.7 (cm)
